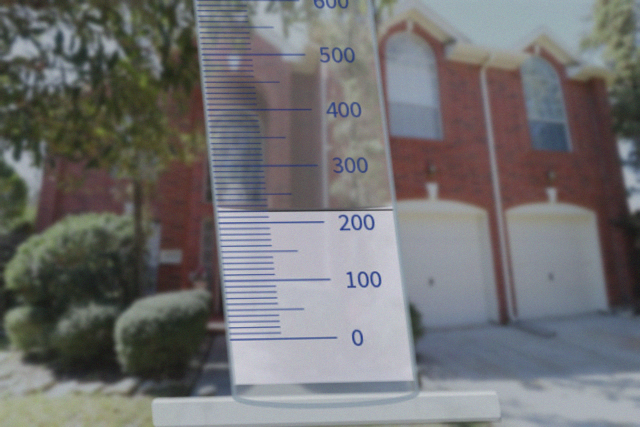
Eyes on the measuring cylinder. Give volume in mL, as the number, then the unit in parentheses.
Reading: 220 (mL)
